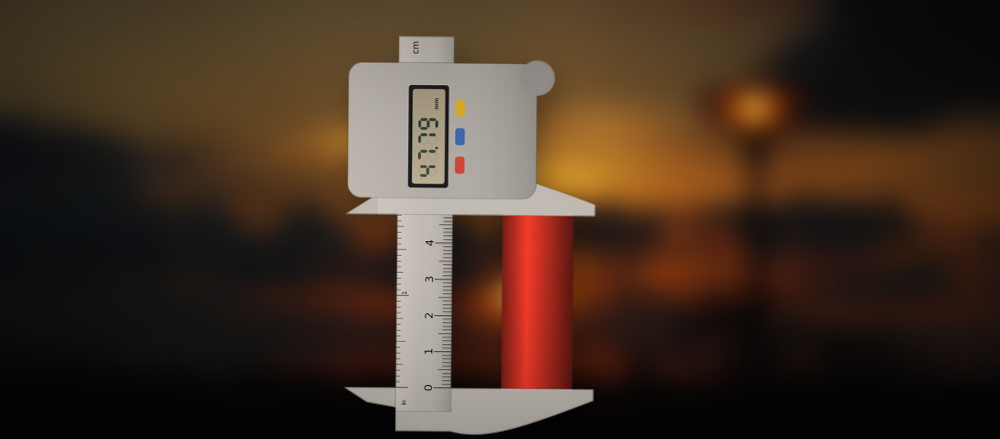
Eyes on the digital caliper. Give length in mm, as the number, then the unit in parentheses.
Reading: 47.79 (mm)
